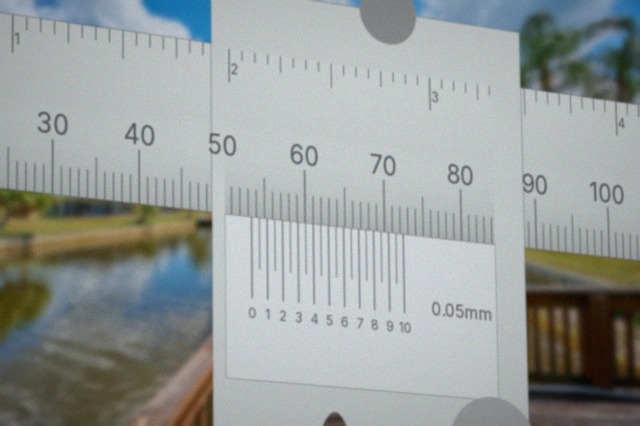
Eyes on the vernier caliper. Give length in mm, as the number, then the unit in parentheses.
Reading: 53.4 (mm)
